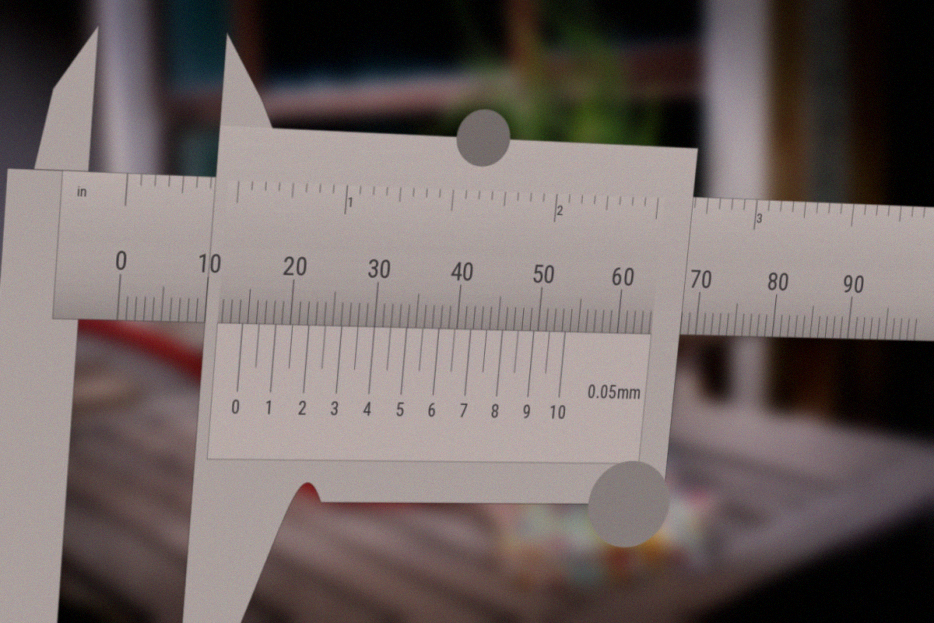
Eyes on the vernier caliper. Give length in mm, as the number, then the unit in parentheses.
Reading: 14.4 (mm)
